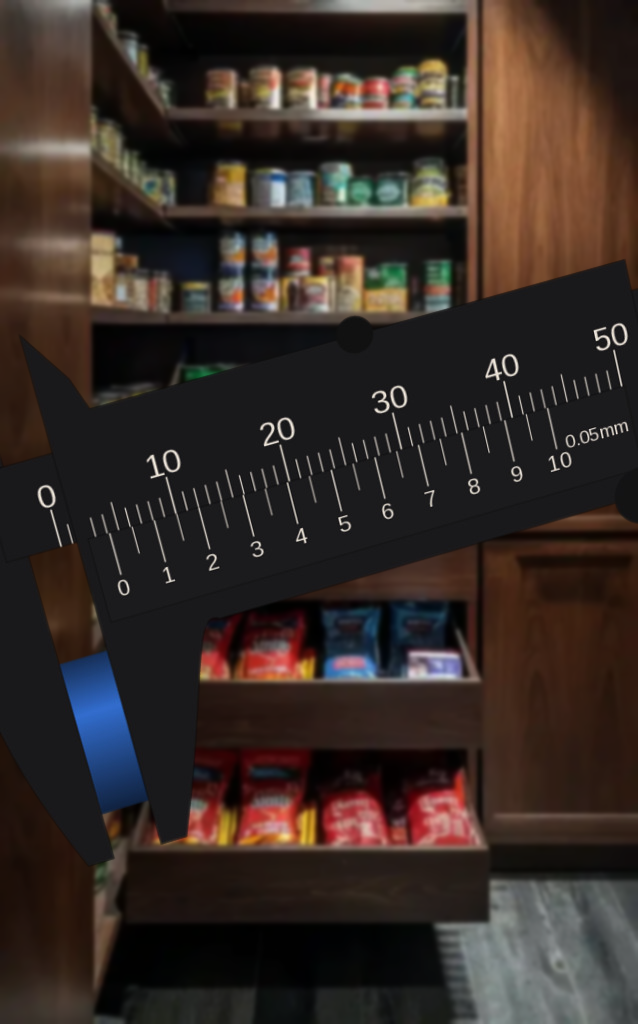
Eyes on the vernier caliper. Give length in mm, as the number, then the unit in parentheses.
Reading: 4.2 (mm)
